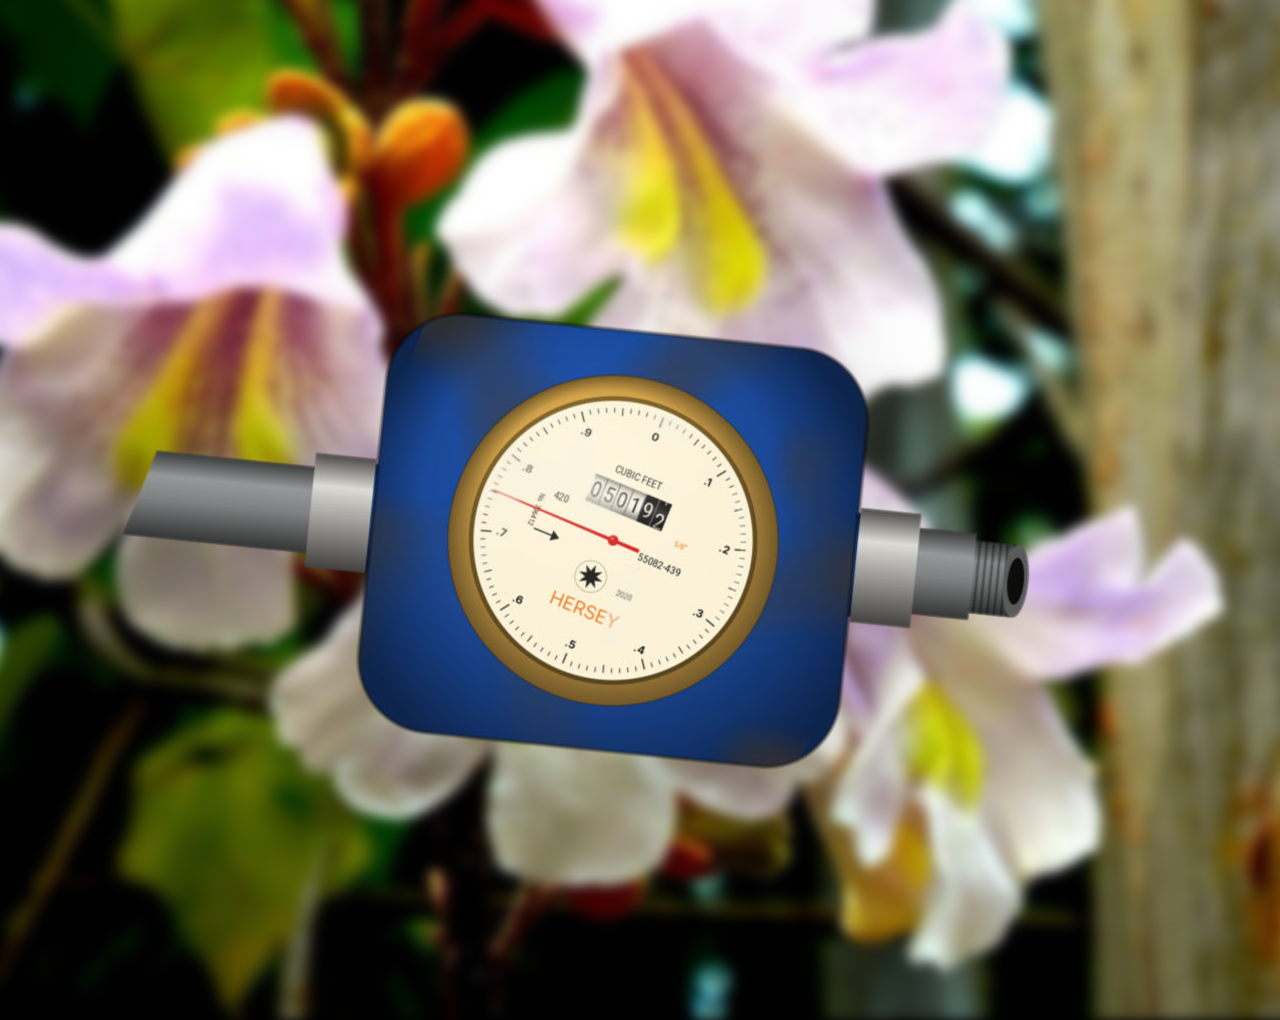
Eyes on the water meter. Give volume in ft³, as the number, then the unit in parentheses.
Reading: 50191.75 (ft³)
